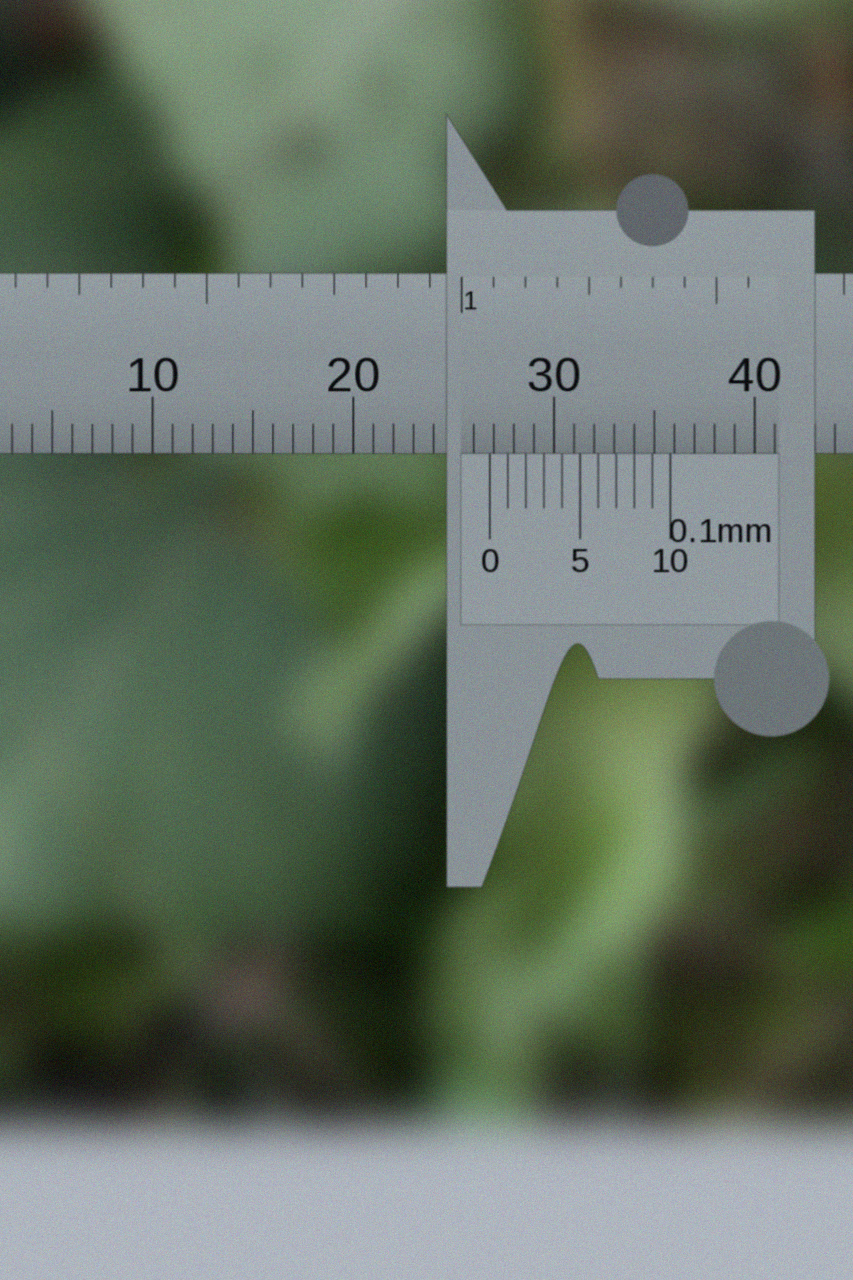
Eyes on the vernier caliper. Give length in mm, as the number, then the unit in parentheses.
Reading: 26.8 (mm)
